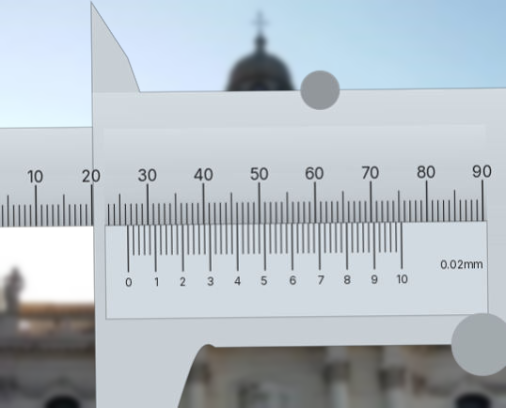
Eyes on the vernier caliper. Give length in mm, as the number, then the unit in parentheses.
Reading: 26.4 (mm)
